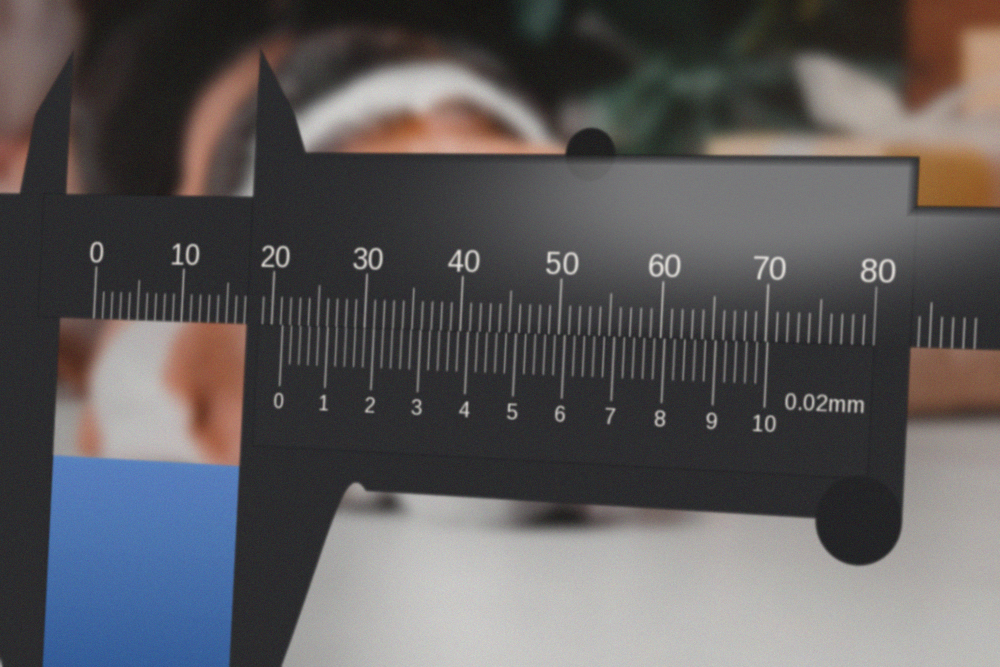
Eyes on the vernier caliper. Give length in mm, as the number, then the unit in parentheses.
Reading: 21.2 (mm)
